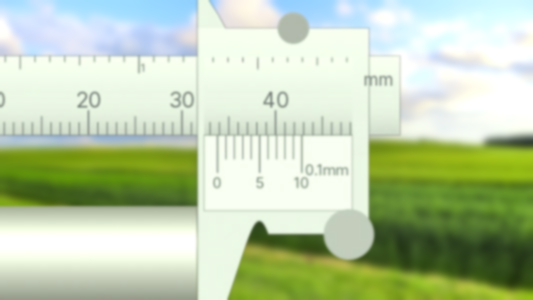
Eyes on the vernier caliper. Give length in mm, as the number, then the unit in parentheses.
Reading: 33.8 (mm)
